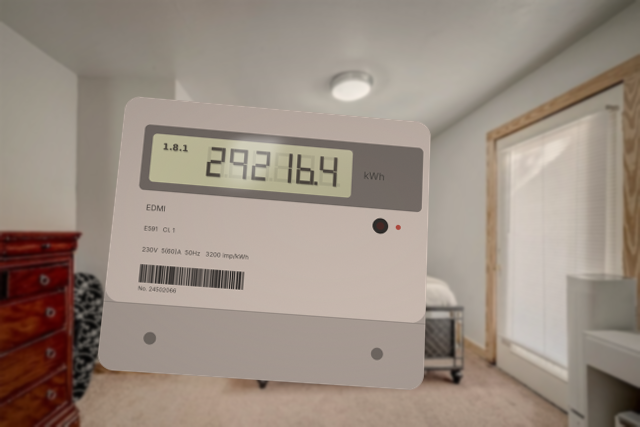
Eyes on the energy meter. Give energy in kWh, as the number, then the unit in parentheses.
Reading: 29216.4 (kWh)
